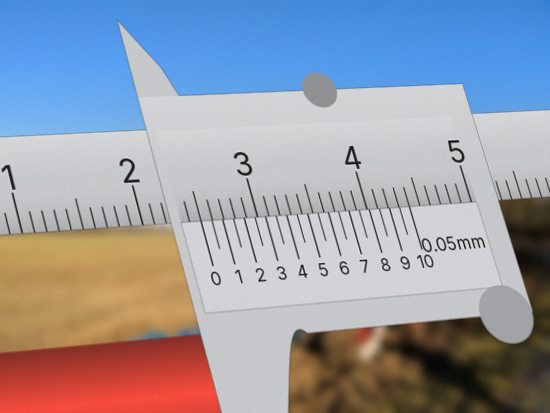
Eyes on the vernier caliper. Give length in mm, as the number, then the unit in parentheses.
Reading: 25.0 (mm)
